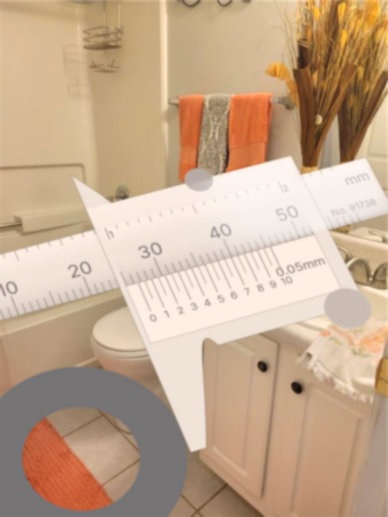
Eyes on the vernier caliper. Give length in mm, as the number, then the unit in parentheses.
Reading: 26.6 (mm)
